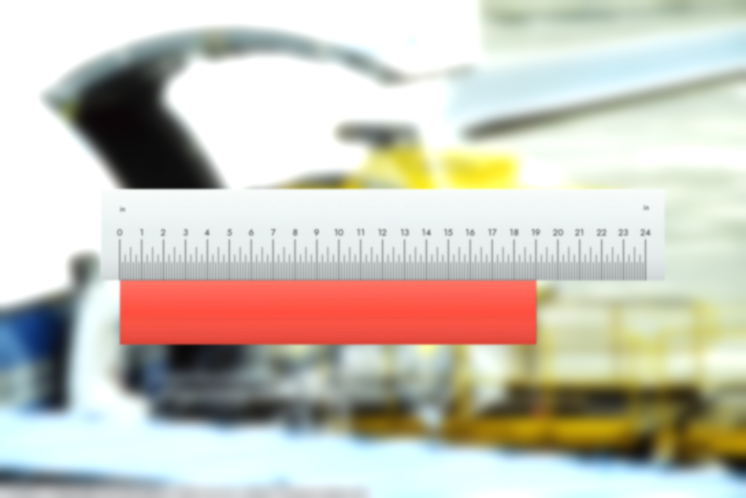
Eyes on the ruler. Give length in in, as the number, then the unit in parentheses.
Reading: 19 (in)
